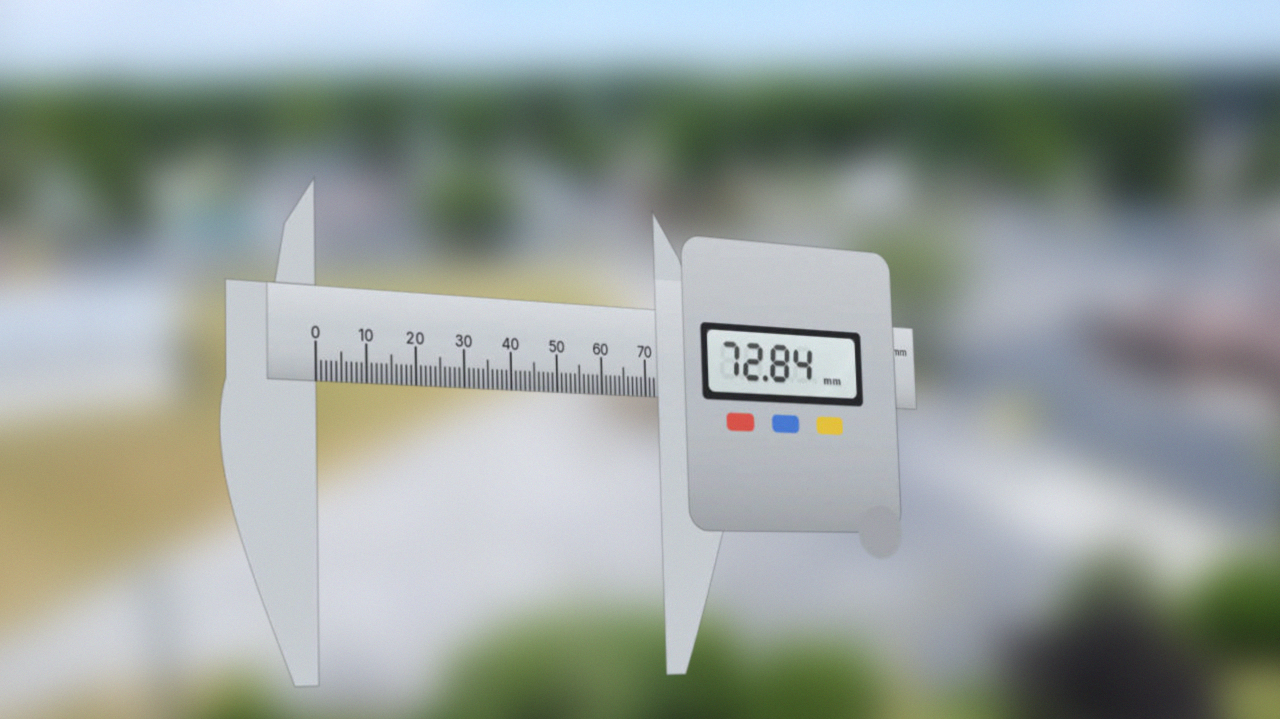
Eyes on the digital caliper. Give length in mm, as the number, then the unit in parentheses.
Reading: 72.84 (mm)
